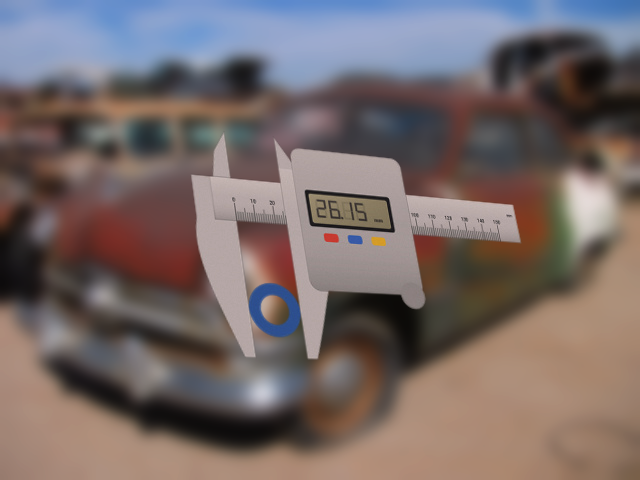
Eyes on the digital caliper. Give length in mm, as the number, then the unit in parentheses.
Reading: 26.15 (mm)
